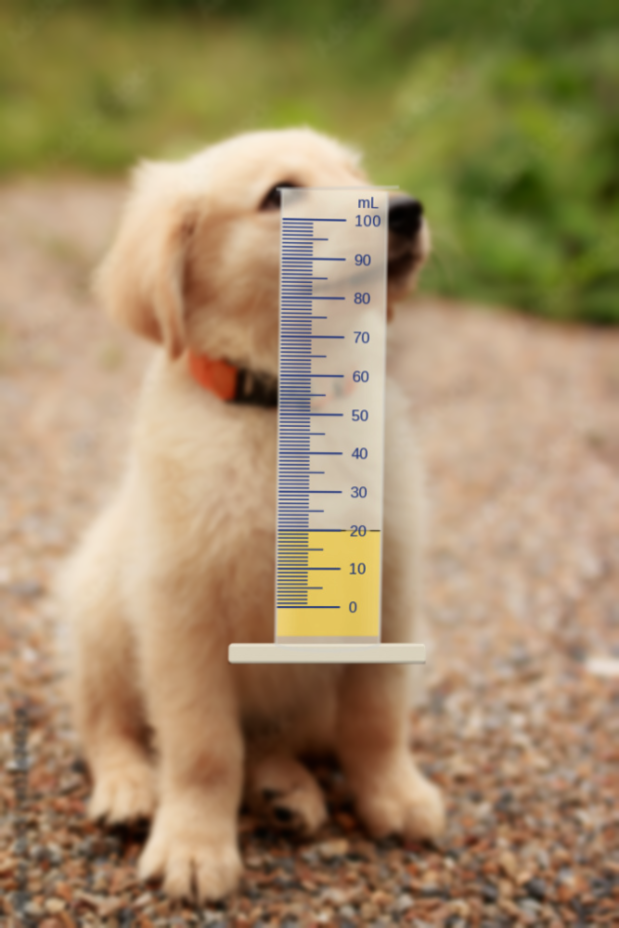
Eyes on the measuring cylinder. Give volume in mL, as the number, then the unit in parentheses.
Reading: 20 (mL)
